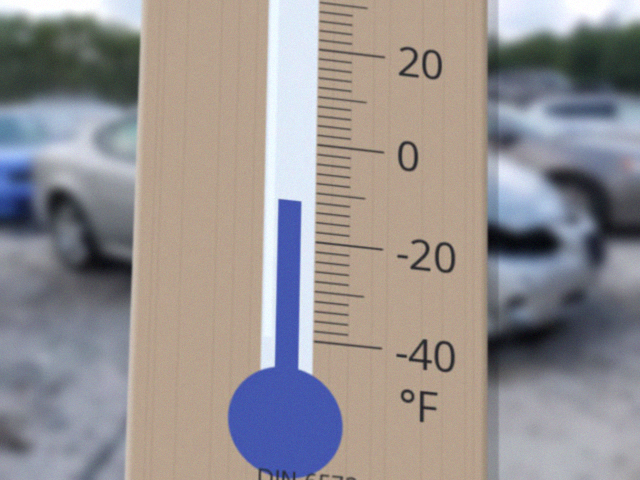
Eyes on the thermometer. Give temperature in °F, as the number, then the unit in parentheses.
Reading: -12 (°F)
